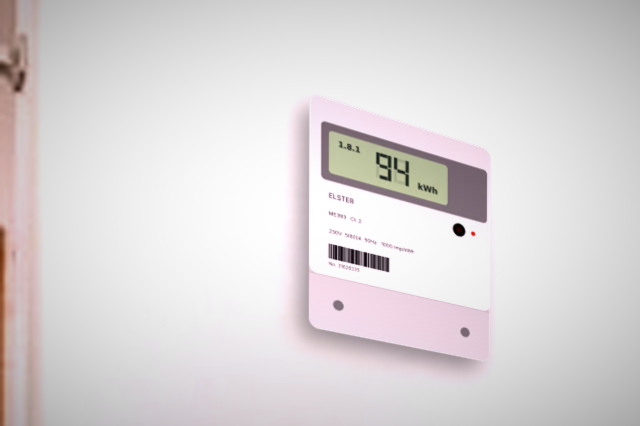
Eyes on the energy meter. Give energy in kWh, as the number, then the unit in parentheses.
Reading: 94 (kWh)
